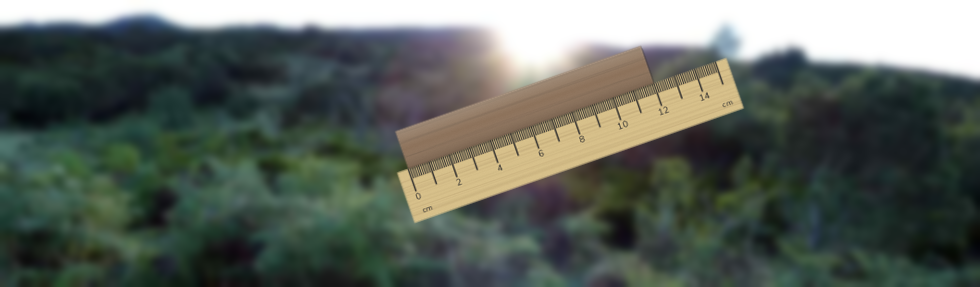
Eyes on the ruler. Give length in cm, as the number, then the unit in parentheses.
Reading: 12 (cm)
